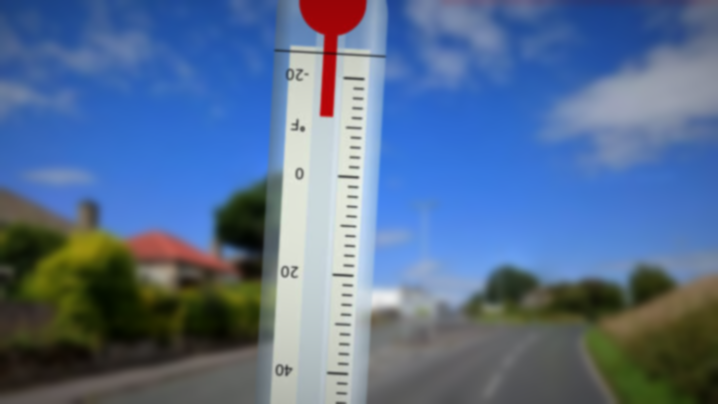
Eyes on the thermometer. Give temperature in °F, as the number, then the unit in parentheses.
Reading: -12 (°F)
